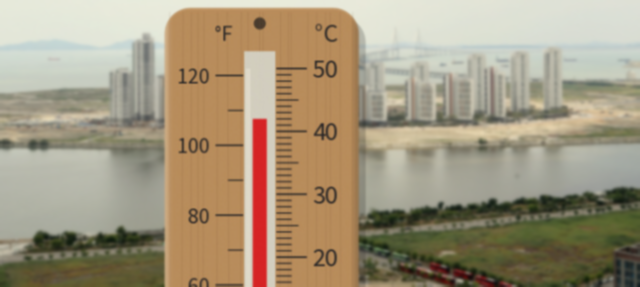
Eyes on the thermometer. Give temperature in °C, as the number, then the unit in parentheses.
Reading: 42 (°C)
